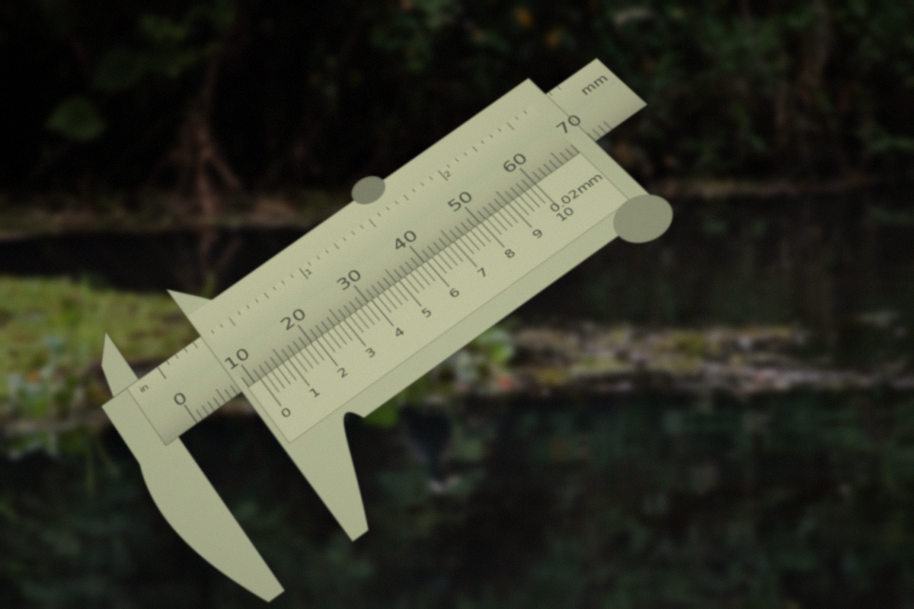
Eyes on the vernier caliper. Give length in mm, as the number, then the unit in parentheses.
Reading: 11.0 (mm)
